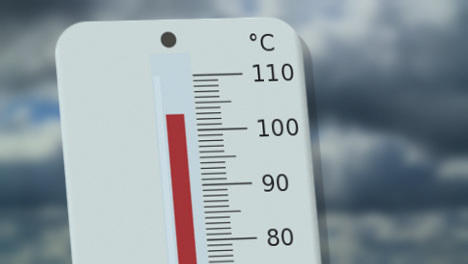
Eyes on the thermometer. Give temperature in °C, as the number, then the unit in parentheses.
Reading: 103 (°C)
